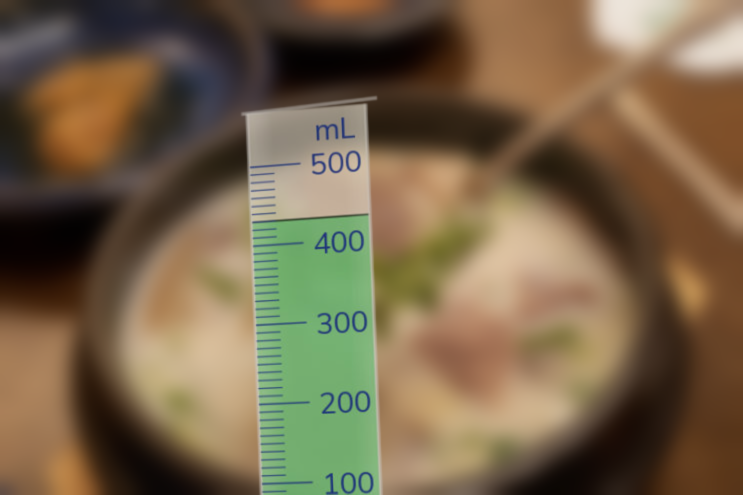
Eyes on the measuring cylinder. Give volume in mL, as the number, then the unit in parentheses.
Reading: 430 (mL)
